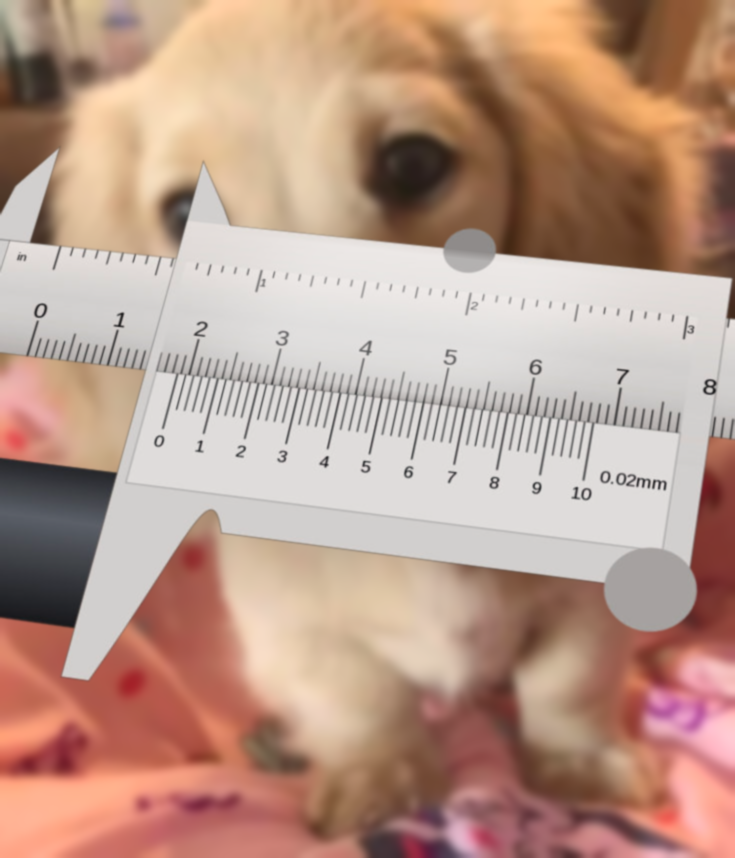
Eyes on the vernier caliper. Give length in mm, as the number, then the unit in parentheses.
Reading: 18.6 (mm)
